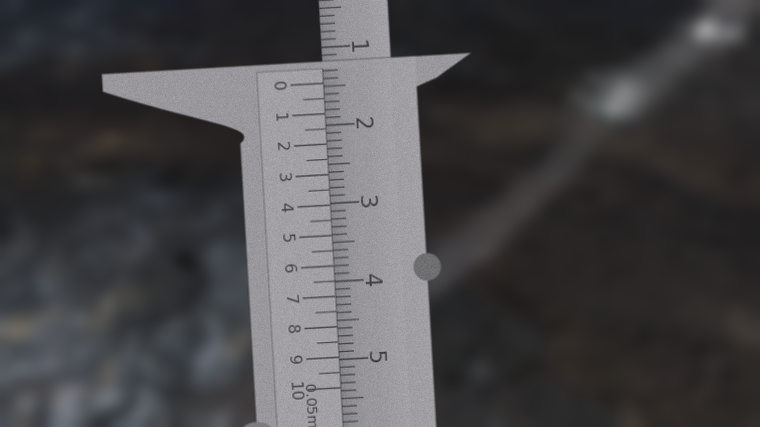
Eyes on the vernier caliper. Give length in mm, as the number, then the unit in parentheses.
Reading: 14.6 (mm)
